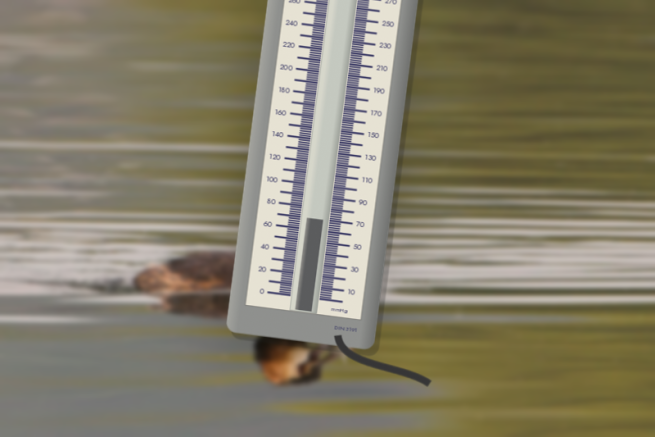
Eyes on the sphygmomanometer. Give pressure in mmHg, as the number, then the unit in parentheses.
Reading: 70 (mmHg)
